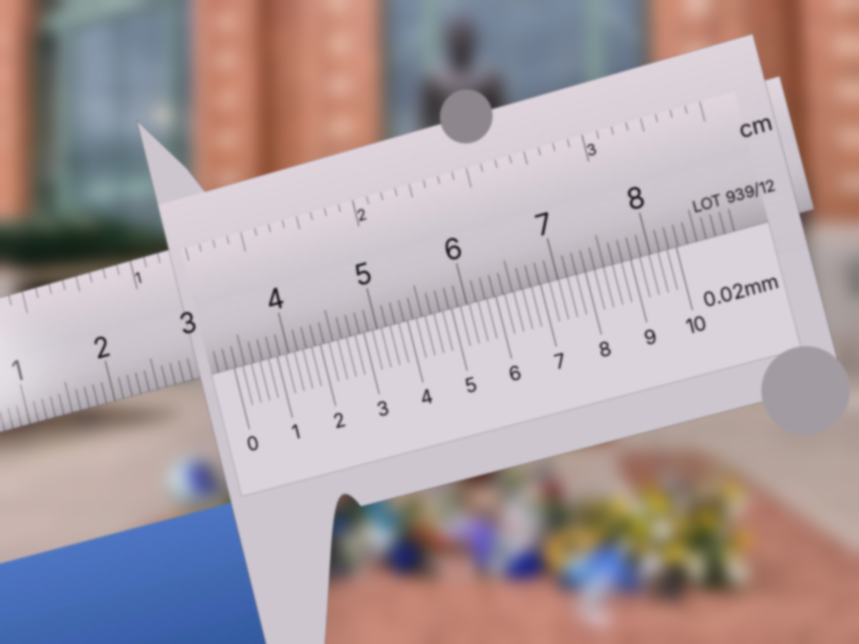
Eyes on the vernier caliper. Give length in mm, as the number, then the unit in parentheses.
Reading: 33.8 (mm)
